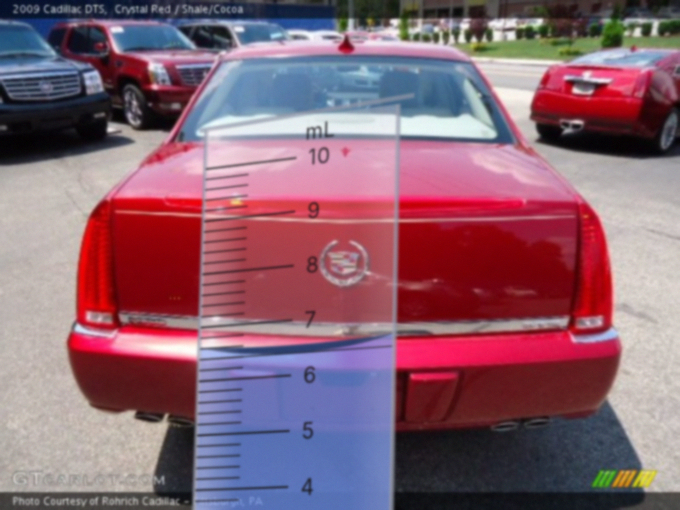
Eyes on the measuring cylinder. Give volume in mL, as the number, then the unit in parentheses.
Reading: 6.4 (mL)
